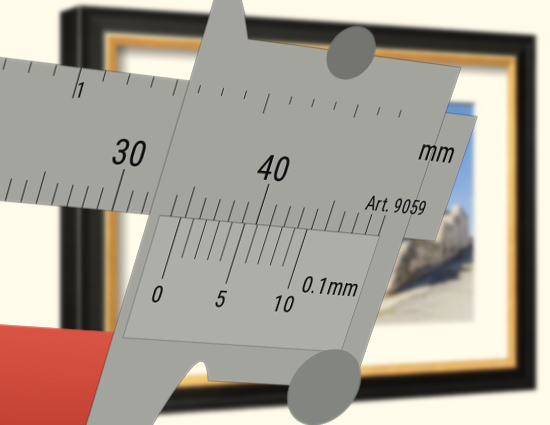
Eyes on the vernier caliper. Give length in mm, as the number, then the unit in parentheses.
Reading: 34.7 (mm)
